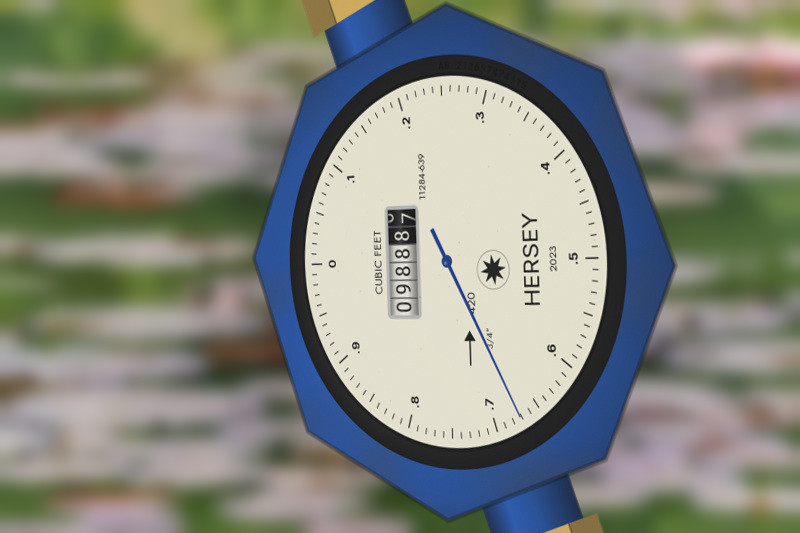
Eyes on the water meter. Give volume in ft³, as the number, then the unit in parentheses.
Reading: 98886.67 (ft³)
